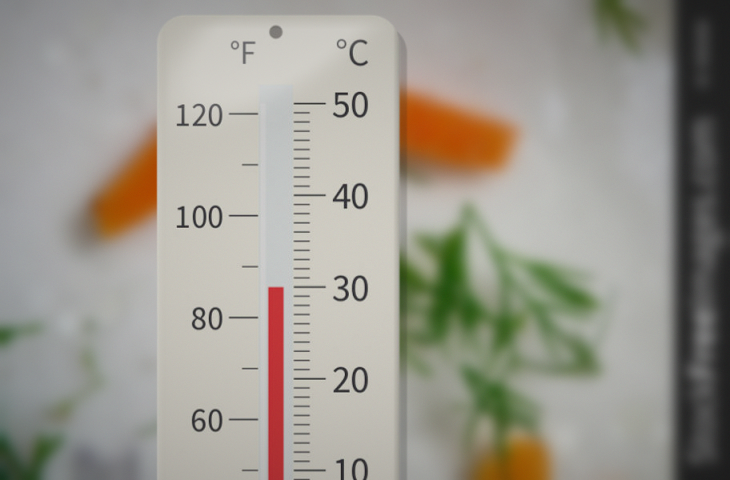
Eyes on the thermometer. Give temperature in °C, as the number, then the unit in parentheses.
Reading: 30 (°C)
